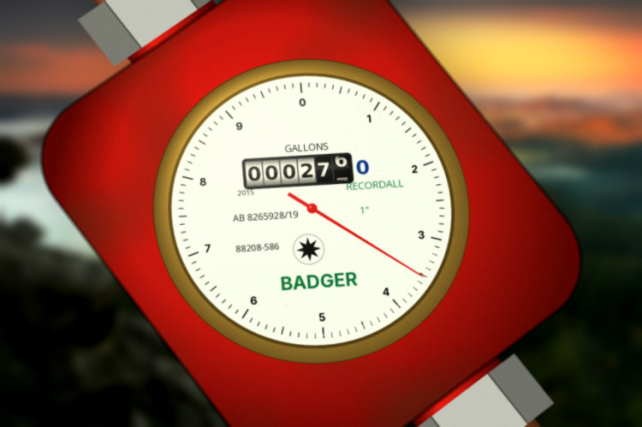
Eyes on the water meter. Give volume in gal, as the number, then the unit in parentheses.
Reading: 2763.5 (gal)
